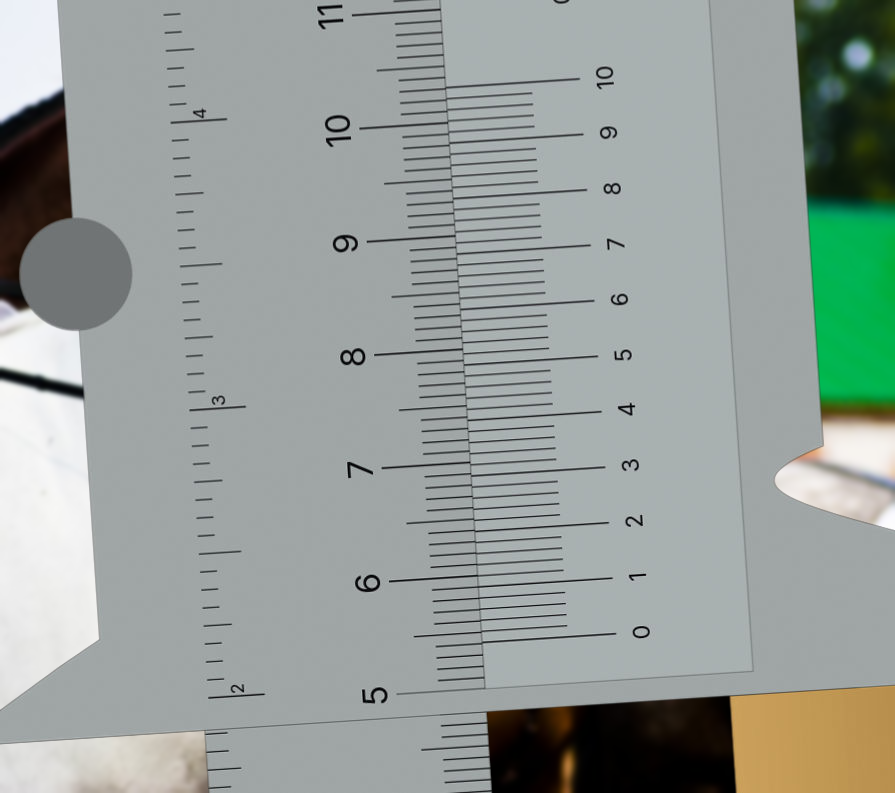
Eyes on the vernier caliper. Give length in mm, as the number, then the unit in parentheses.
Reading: 54.1 (mm)
